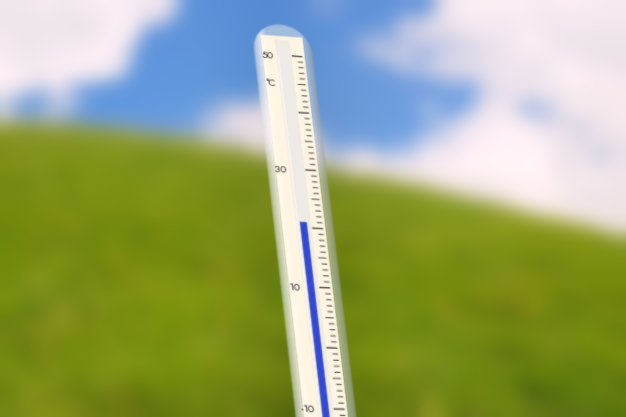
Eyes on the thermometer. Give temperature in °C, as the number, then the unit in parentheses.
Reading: 21 (°C)
